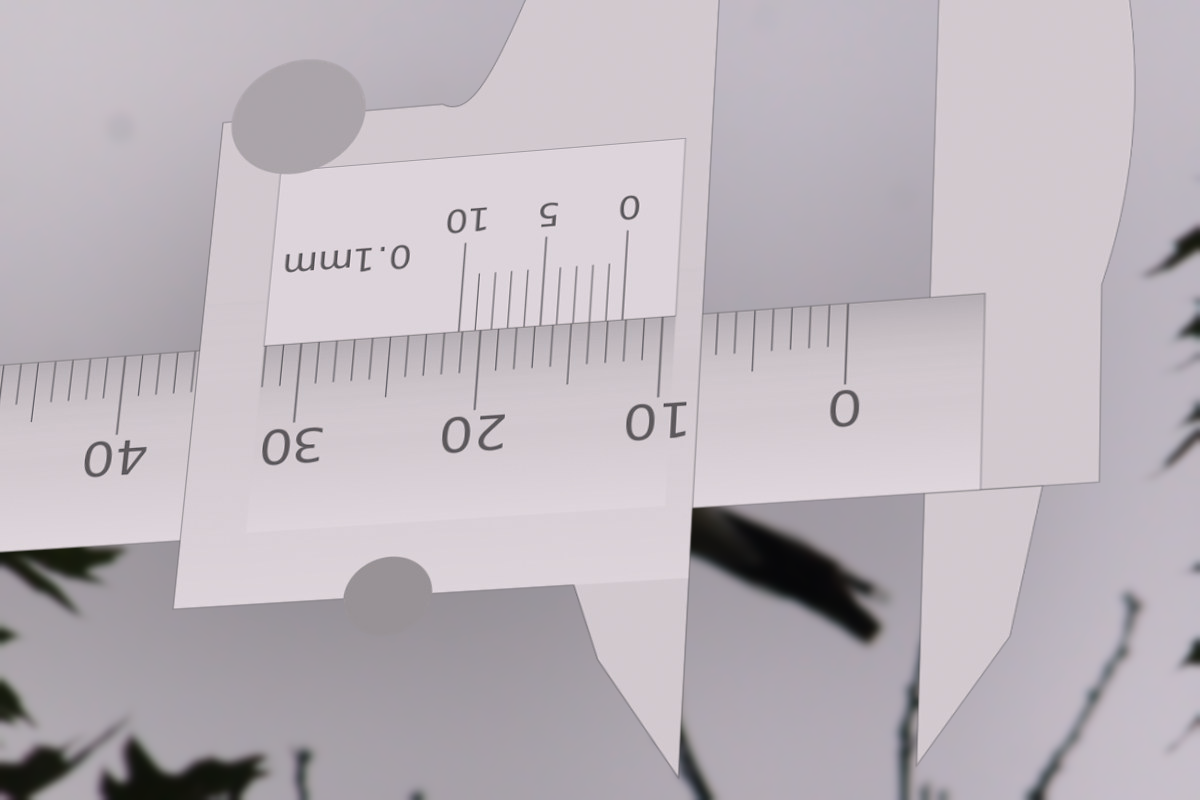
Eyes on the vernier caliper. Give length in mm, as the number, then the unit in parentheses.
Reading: 12.2 (mm)
